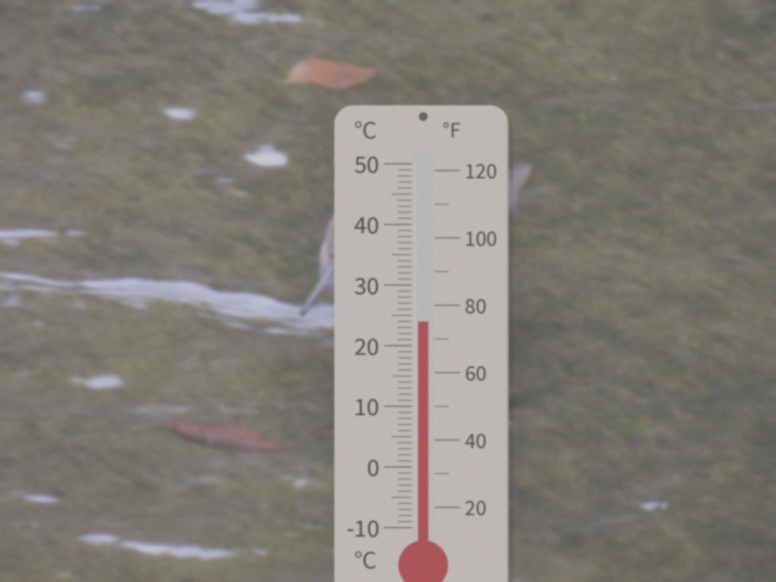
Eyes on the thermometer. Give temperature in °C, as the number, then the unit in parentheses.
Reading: 24 (°C)
